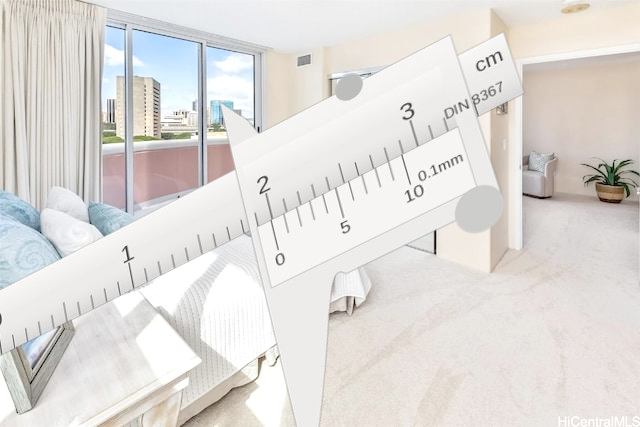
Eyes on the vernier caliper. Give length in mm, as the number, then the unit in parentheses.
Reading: 19.9 (mm)
